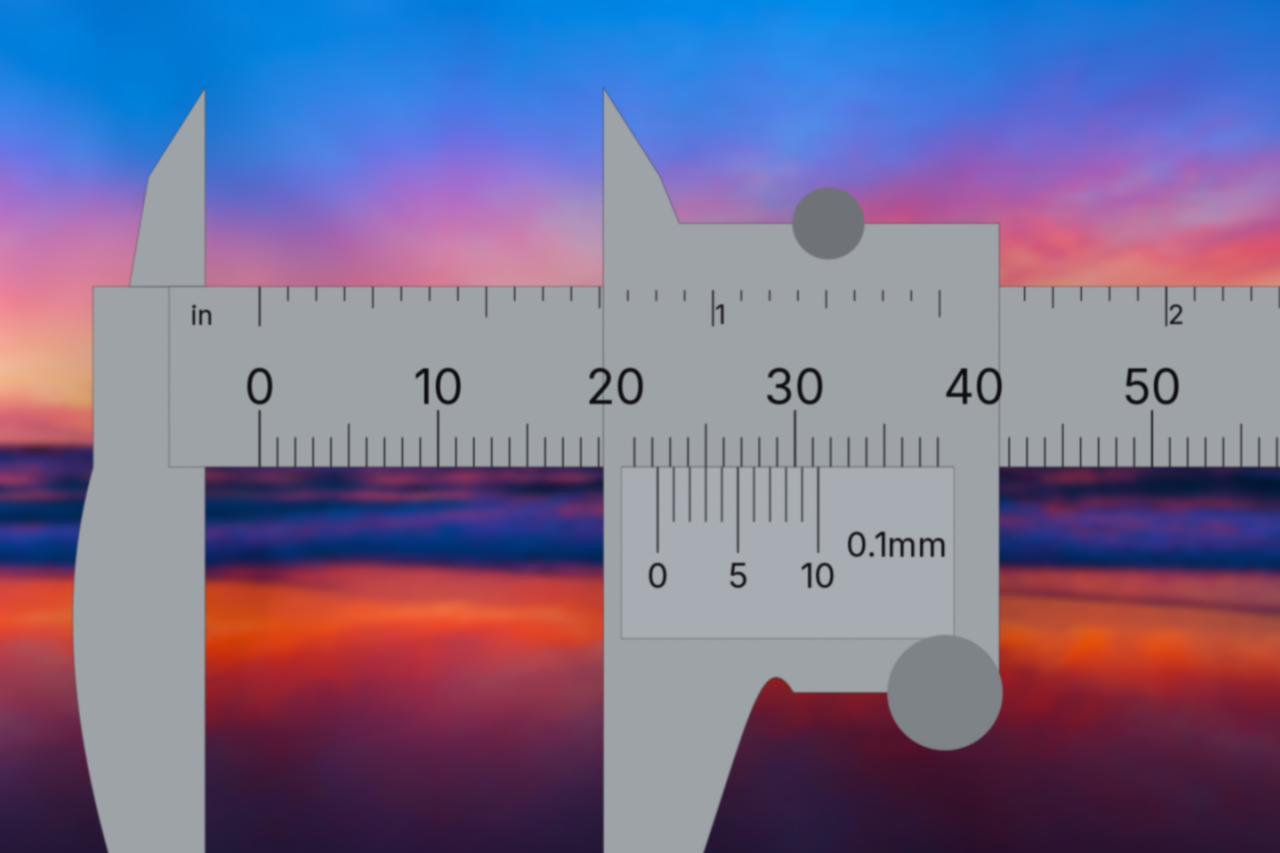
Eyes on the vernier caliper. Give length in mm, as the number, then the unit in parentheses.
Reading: 22.3 (mm)
